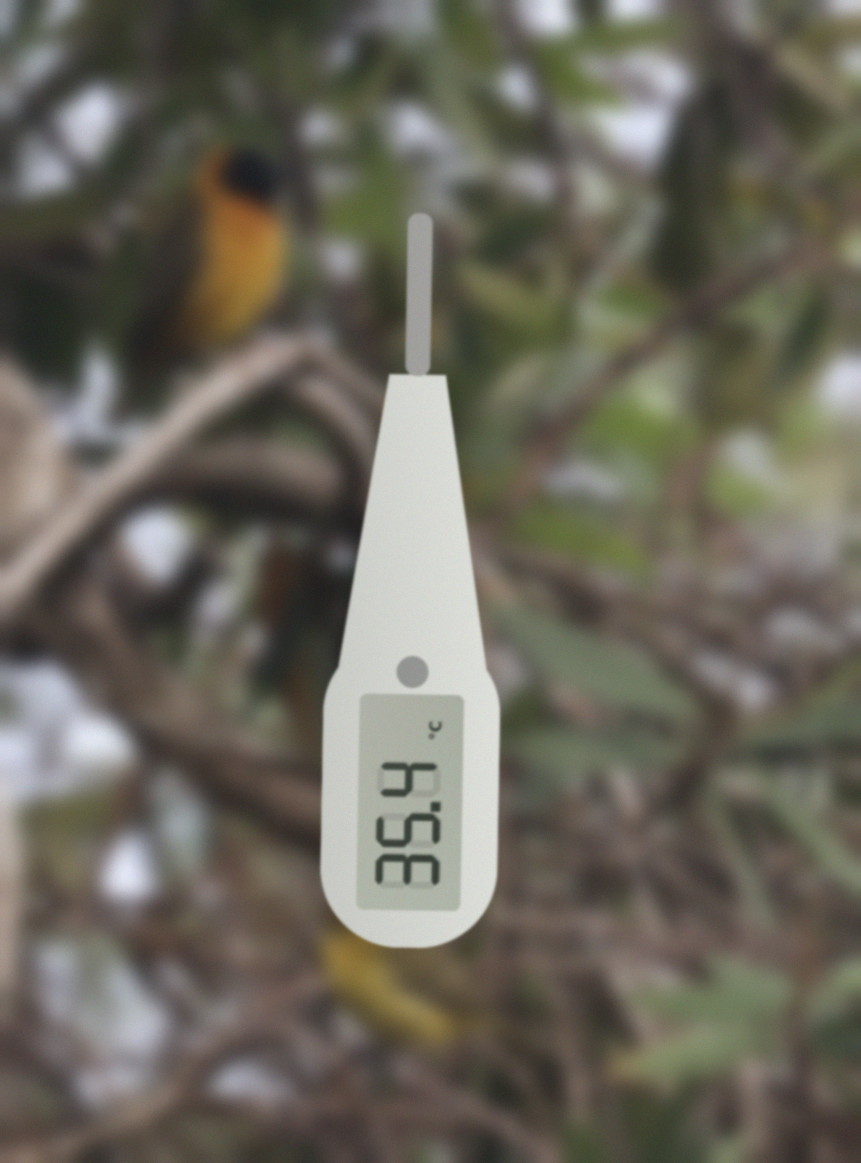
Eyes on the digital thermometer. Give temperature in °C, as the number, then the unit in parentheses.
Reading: 35.4 (°C)
